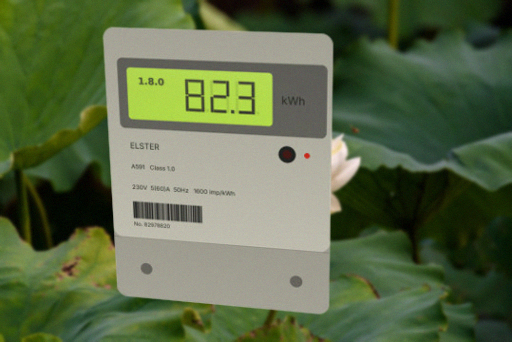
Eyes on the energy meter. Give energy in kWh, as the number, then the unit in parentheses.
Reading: 82.3 (kWh)
